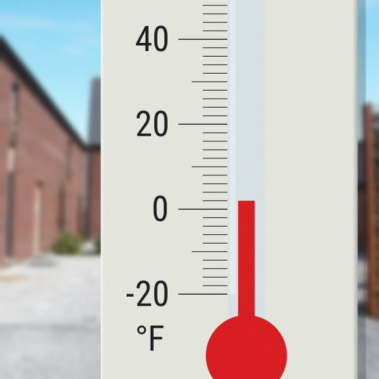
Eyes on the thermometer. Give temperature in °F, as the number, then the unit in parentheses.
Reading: 2 (°F)
